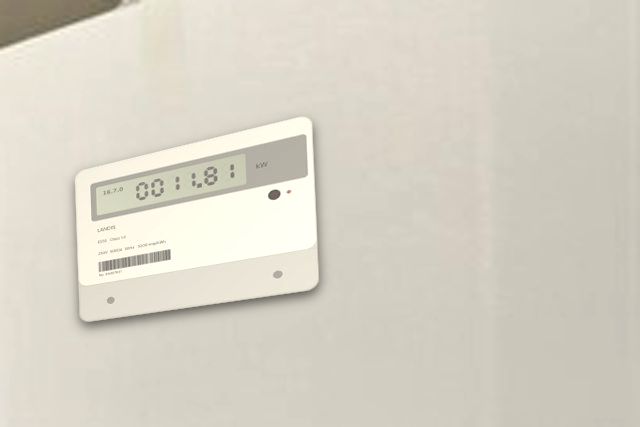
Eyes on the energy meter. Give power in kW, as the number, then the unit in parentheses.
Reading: 11.81 (kW)
